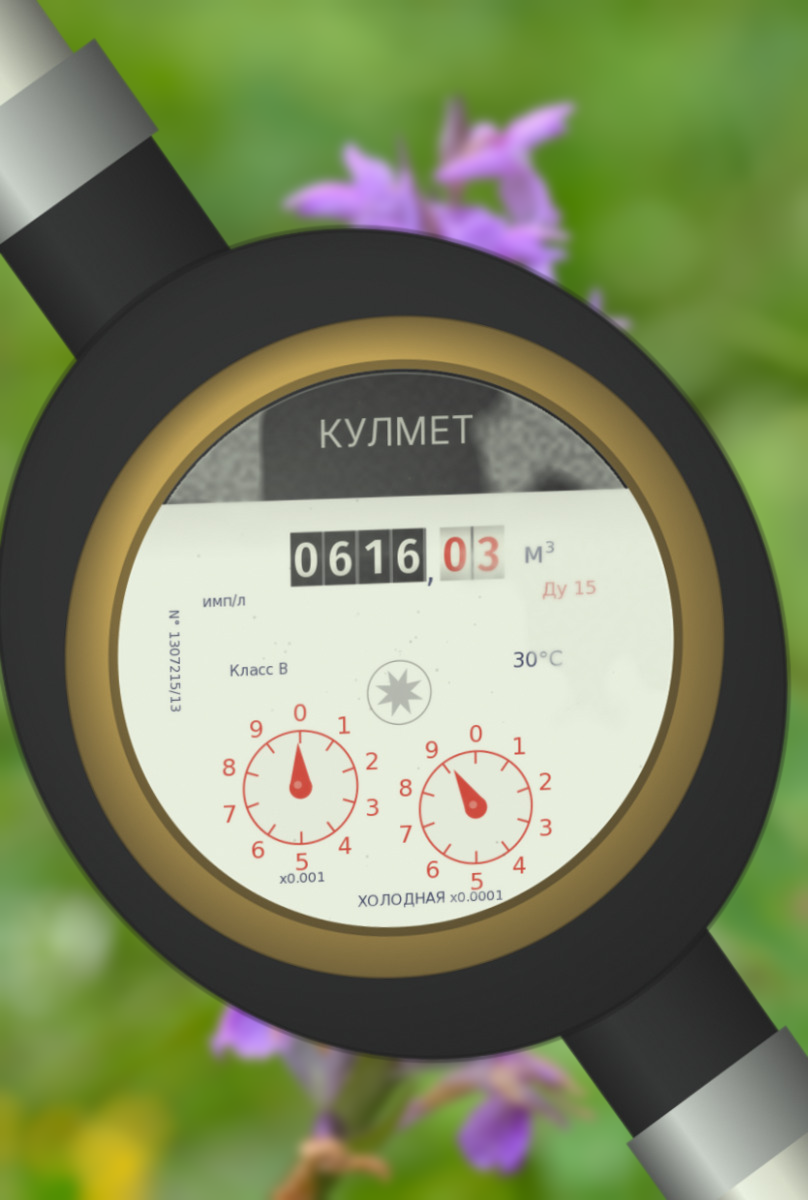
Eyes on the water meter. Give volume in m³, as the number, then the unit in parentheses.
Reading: 616.0299 (m³)
